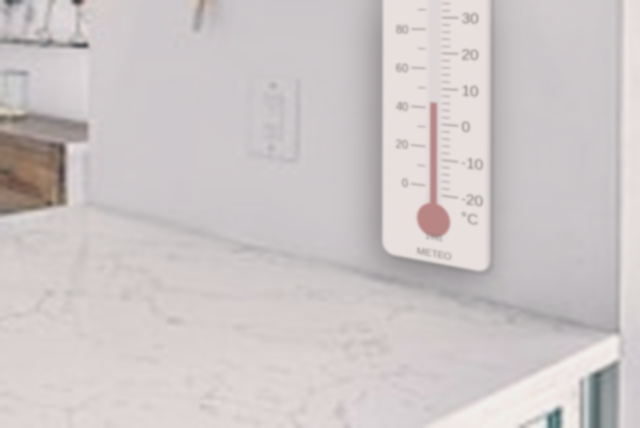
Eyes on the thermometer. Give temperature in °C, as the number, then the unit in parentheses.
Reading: 6 (°C)
